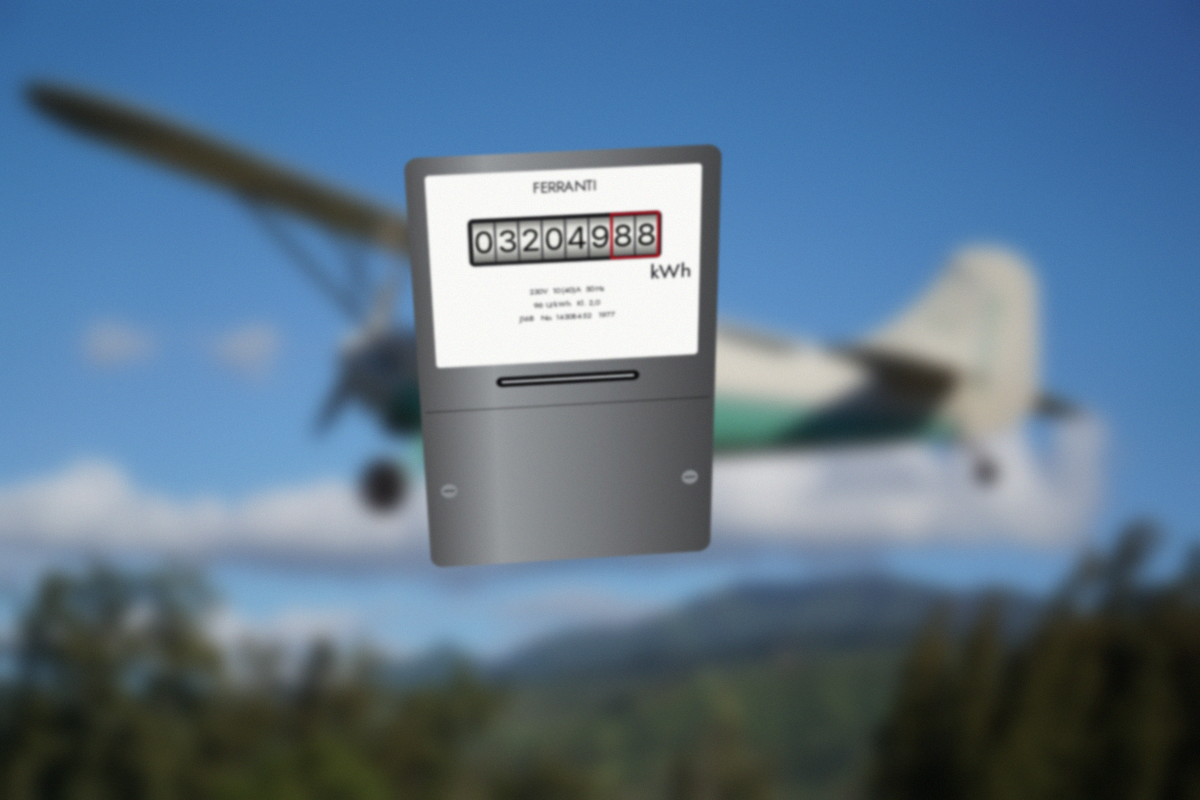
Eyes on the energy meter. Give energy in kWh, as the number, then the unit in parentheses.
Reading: 32049.88 (kWh)
